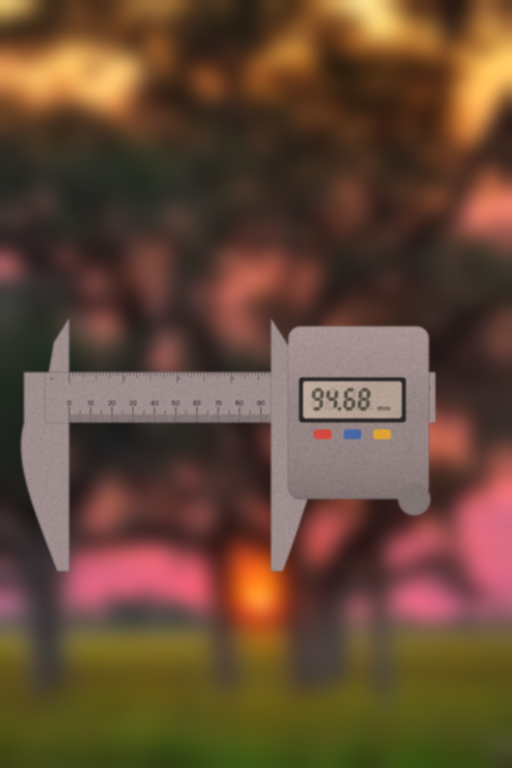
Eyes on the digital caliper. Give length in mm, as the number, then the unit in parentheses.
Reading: 94.68 (mm)
